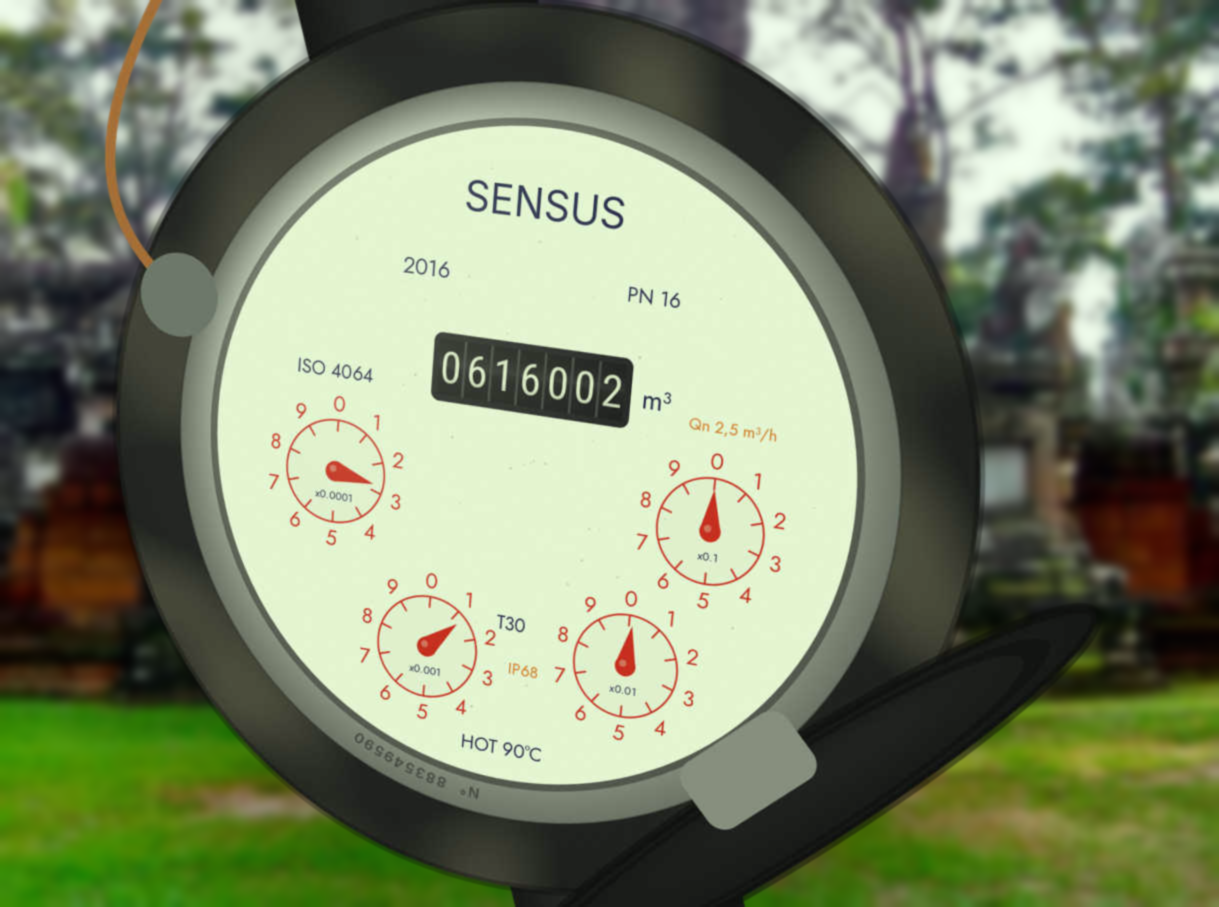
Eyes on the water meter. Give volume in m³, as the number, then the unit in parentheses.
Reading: 616002.0012 (m³)
